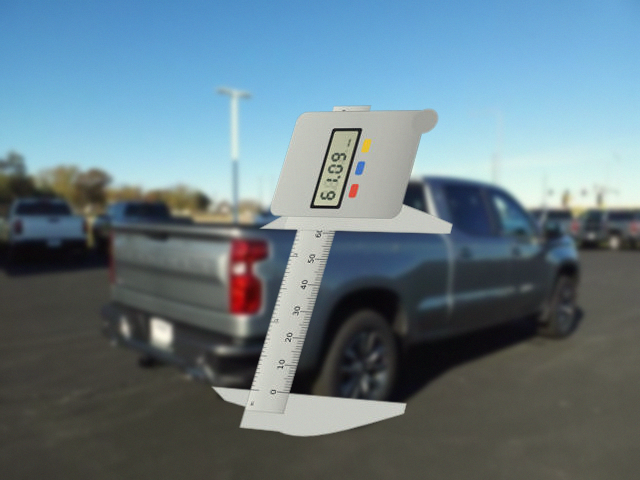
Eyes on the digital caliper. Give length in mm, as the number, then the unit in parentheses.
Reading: 61.09 (mm)
